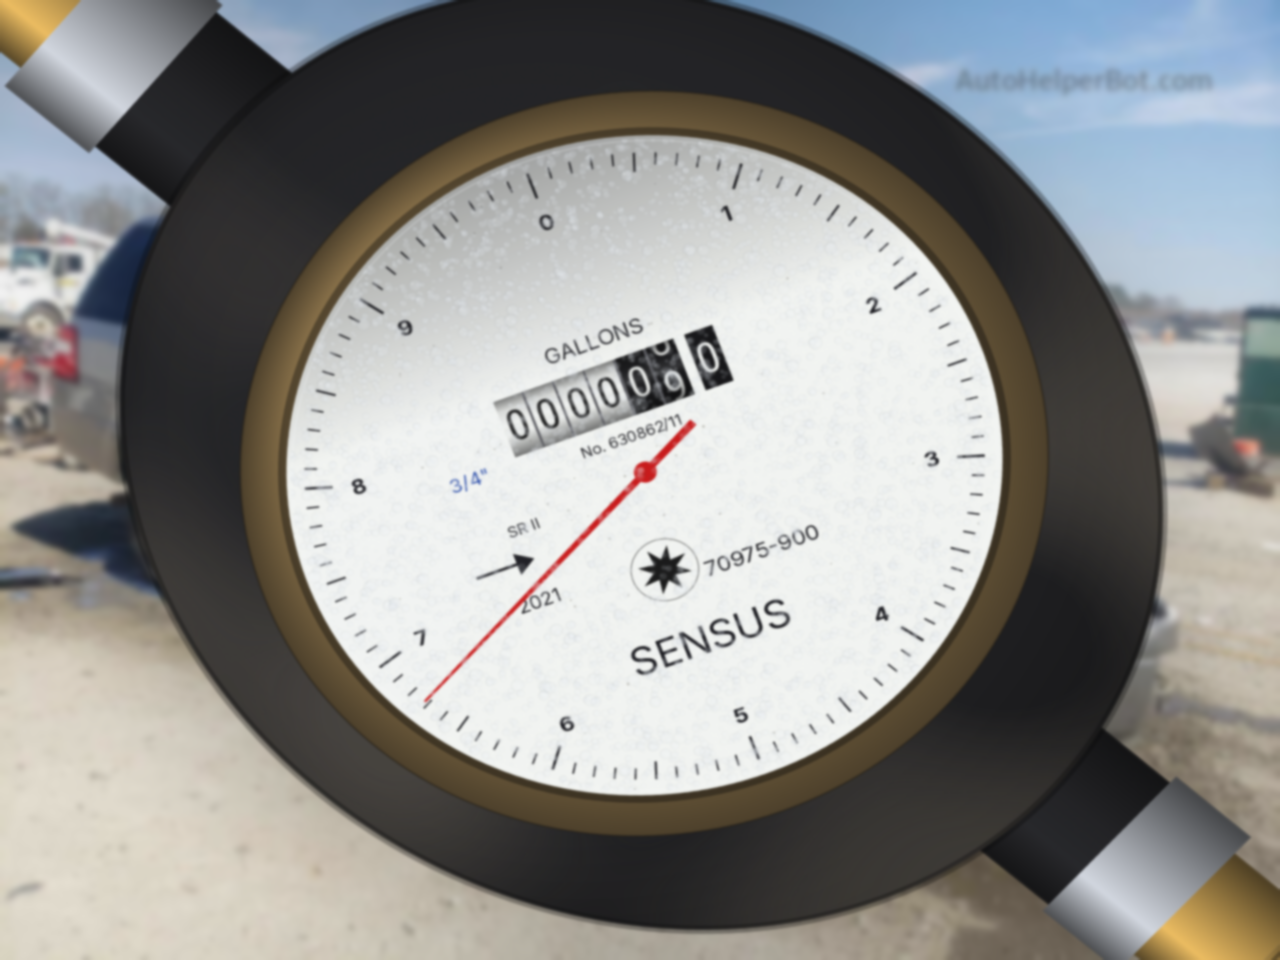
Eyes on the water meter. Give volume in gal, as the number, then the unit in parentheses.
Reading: 86.7 (gal)
